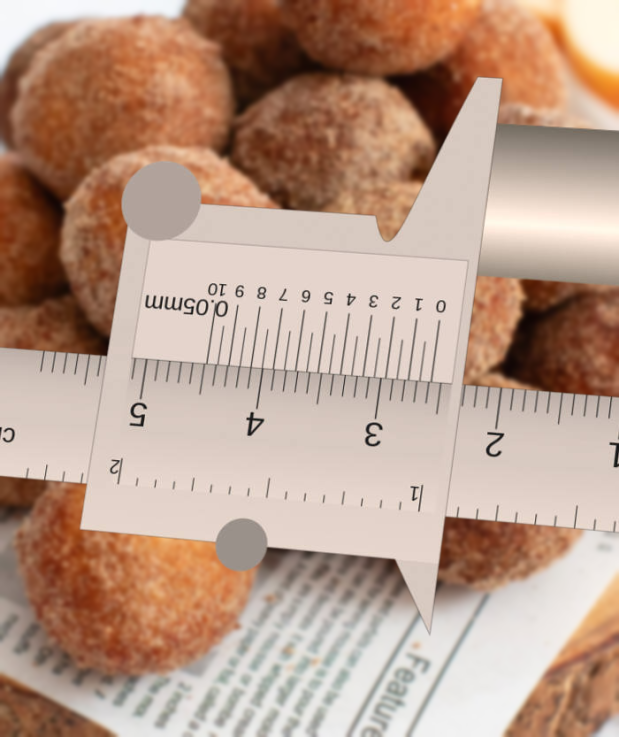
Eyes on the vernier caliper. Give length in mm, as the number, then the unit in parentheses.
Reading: 25.8 (mm)
